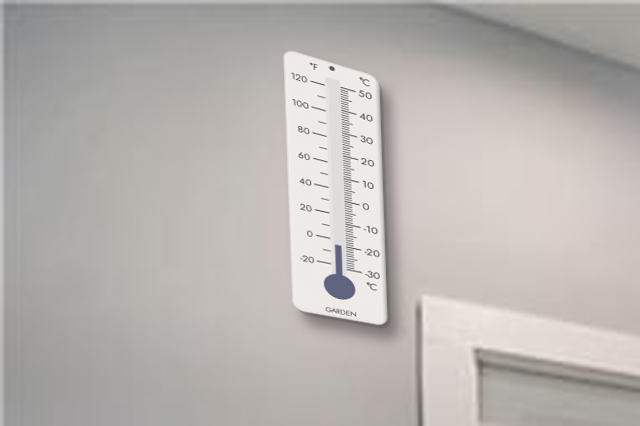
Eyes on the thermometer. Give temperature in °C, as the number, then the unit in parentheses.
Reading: -20 (°C)
